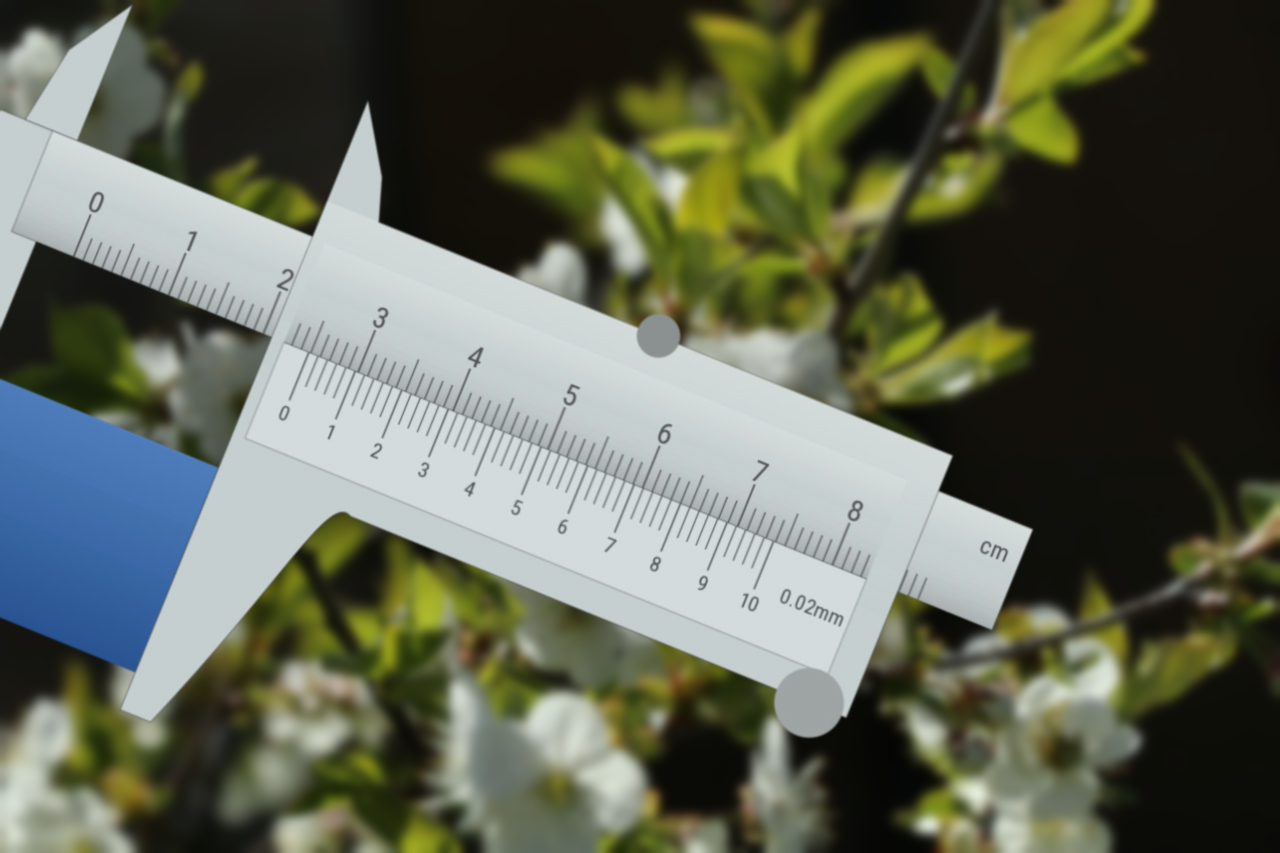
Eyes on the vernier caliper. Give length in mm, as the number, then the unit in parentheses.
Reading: 24.8 (mm)
